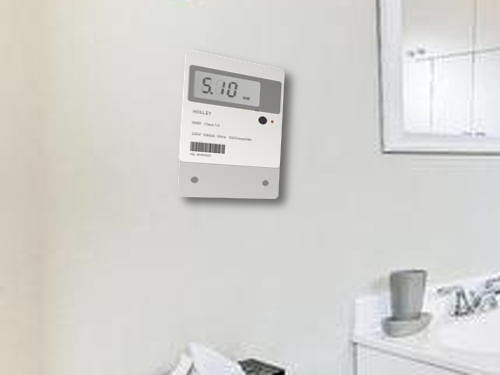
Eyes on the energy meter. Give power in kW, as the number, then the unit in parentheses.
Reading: 5.10 (kW)
